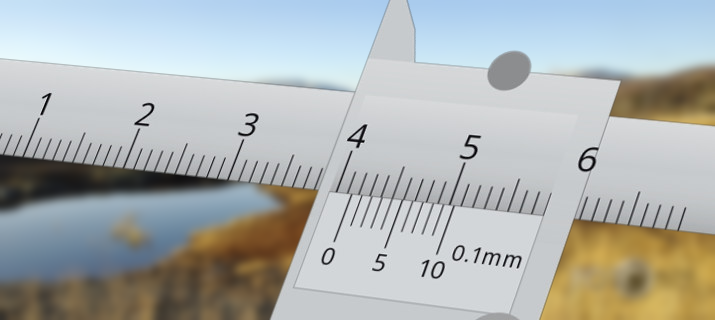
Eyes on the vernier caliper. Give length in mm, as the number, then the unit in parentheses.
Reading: 41.4 (mm)
